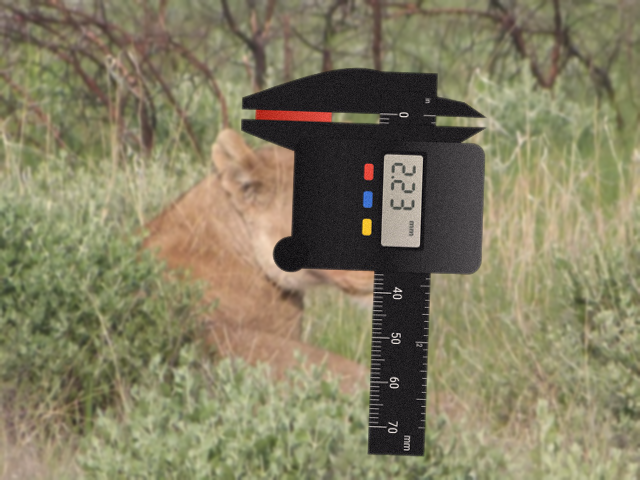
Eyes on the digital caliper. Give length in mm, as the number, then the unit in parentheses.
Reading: 2.23 (mm)
